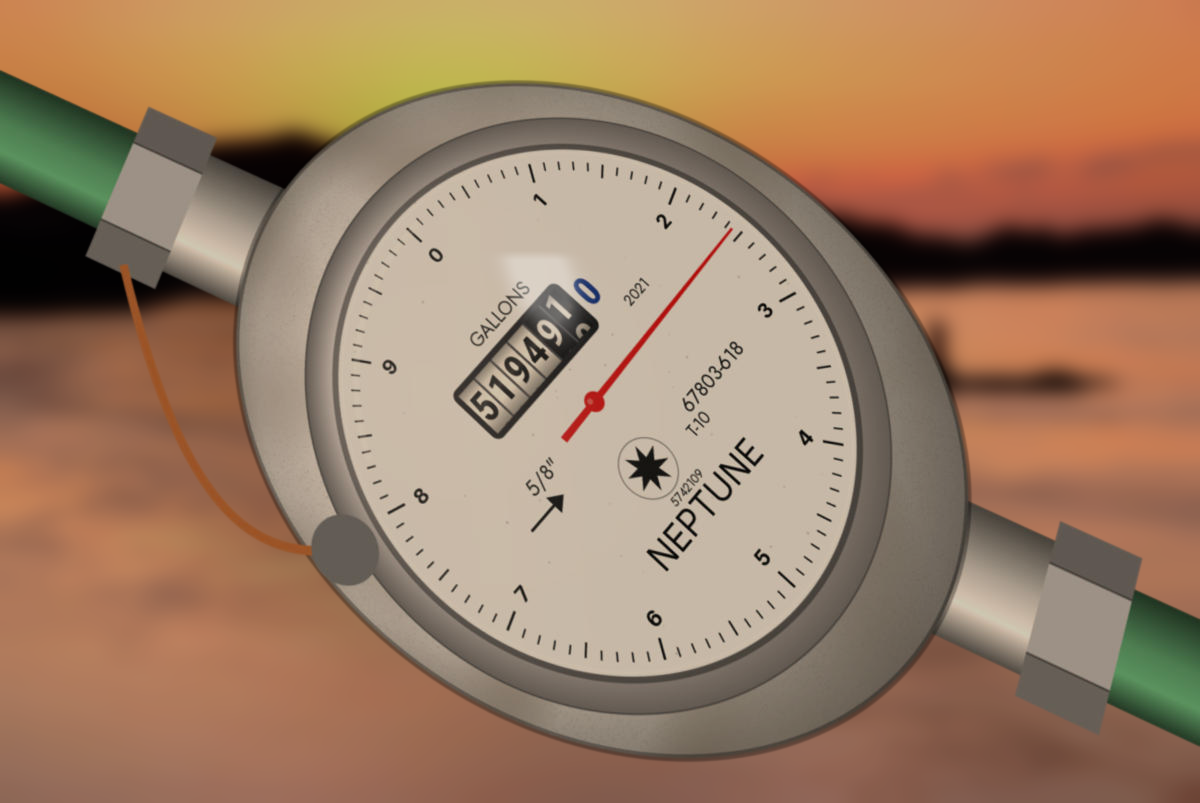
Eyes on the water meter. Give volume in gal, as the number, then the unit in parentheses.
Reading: 5194912.4 (gal)
